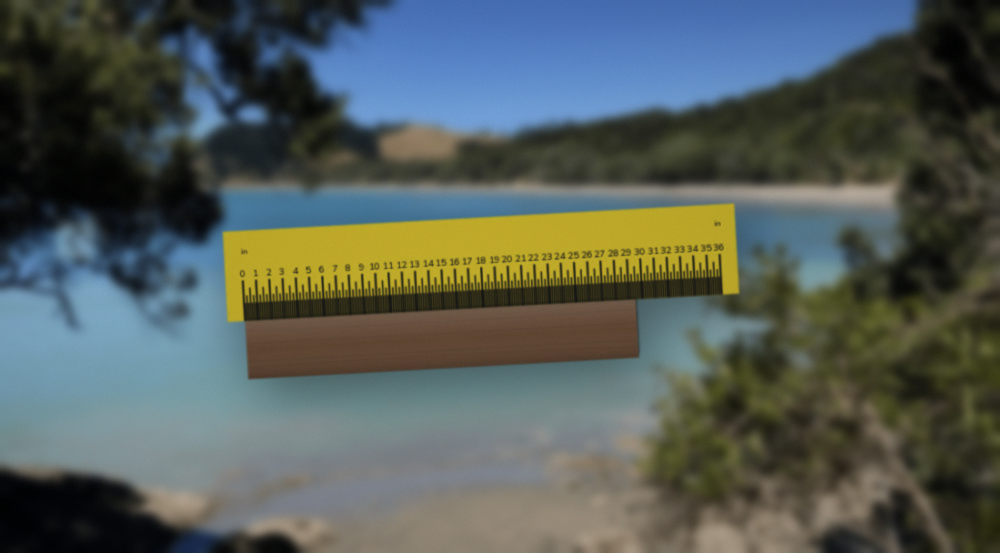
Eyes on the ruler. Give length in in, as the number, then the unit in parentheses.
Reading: 29.5 (in)
